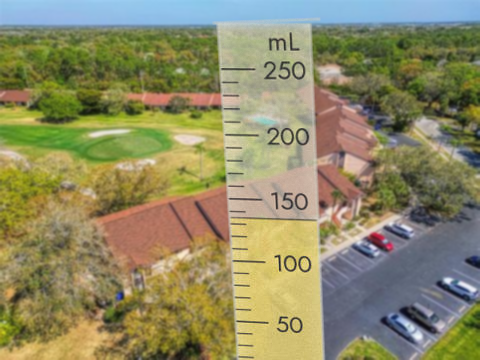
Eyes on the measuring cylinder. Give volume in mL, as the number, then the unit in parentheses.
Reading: 135 (mL)
